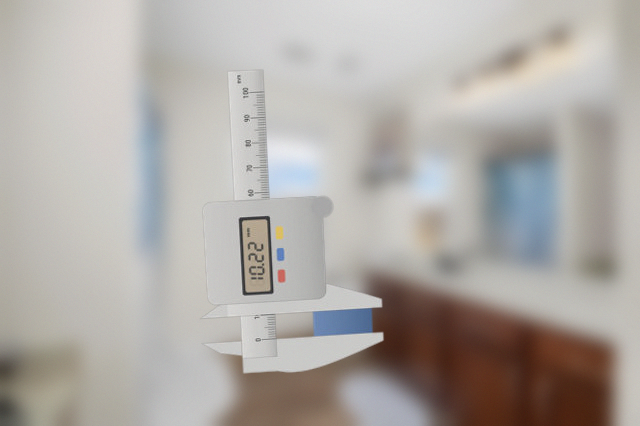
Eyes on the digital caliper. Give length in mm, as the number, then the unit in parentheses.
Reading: 10.22 (mm)
